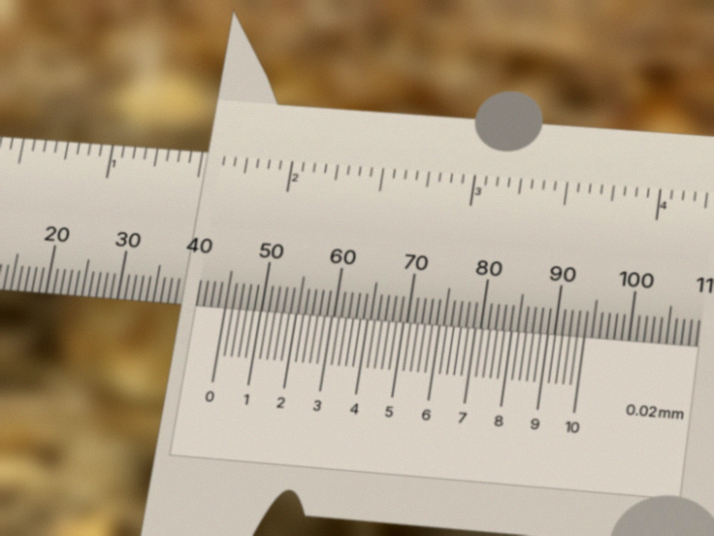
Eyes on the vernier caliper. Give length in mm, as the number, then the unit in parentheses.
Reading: 45.0 (mm)
